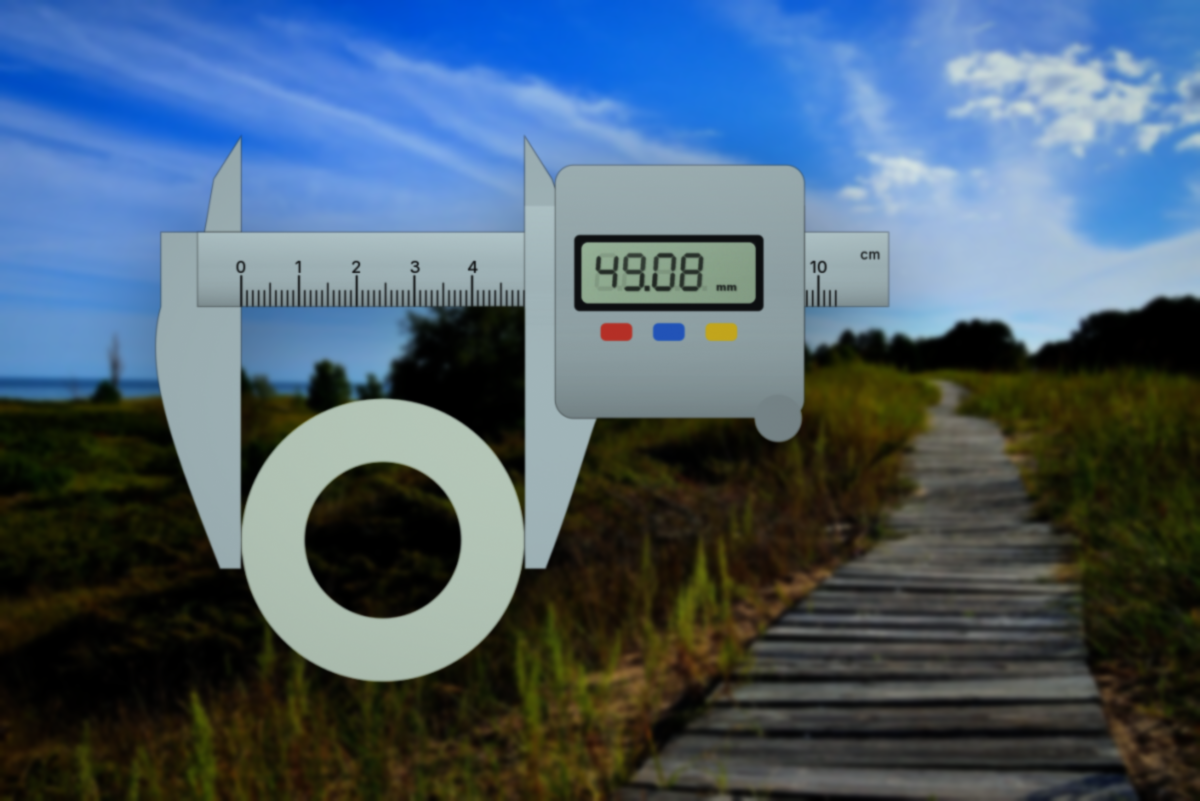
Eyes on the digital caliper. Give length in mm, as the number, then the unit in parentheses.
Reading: 49.08 (mm)
